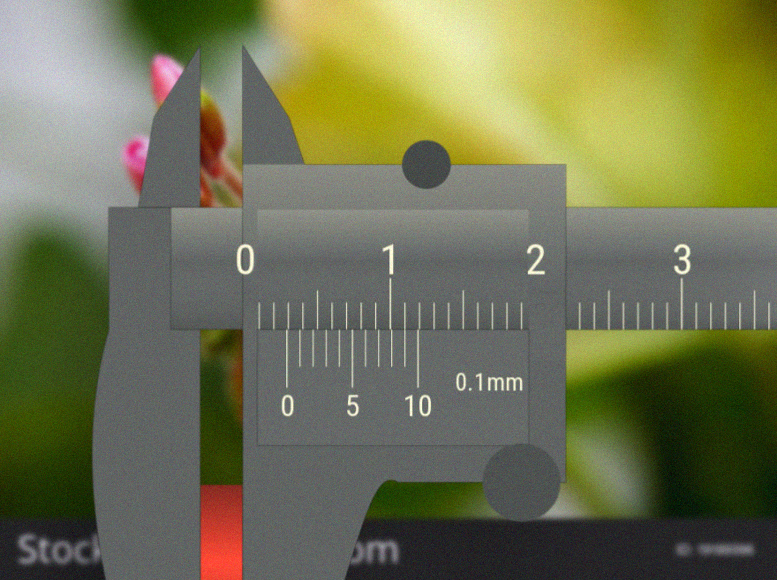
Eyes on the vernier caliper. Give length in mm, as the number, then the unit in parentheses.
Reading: 2.9 (mm)
